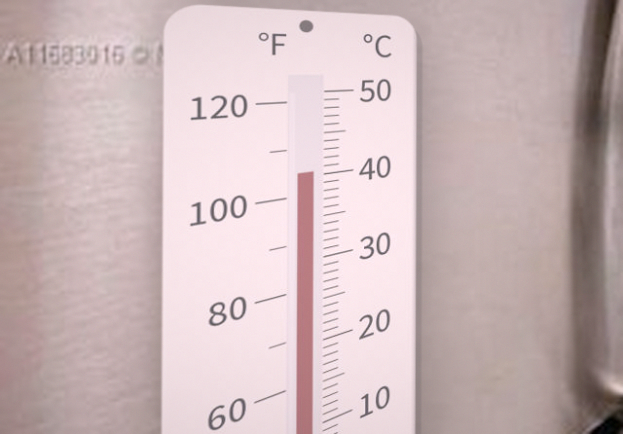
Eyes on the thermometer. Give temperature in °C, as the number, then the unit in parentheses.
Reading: 40.5 (°C)
